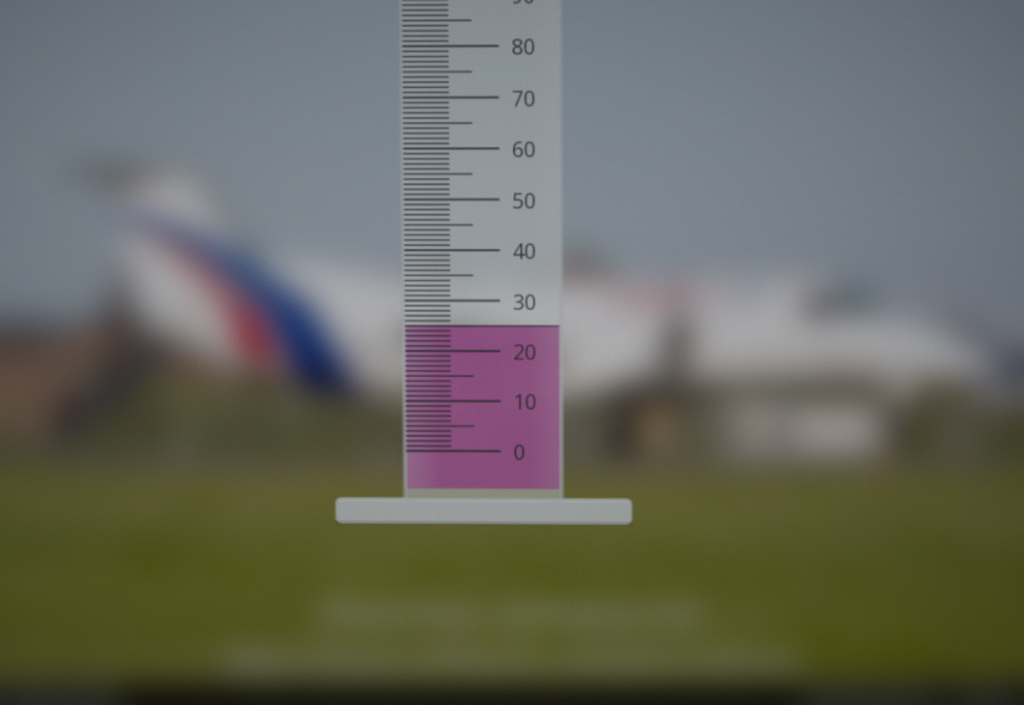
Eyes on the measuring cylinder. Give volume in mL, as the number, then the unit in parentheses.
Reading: 25 (mL)
